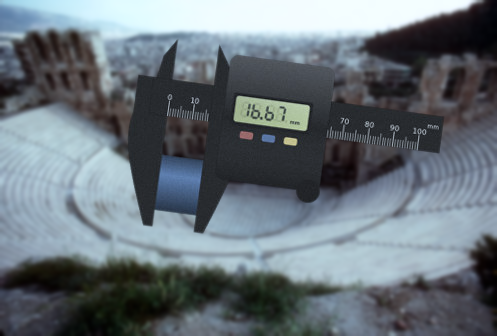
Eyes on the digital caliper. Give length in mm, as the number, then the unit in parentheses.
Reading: 16.67 (mm)
